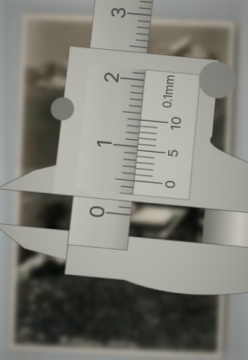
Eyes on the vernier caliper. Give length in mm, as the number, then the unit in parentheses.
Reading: 5.0 (mm)
